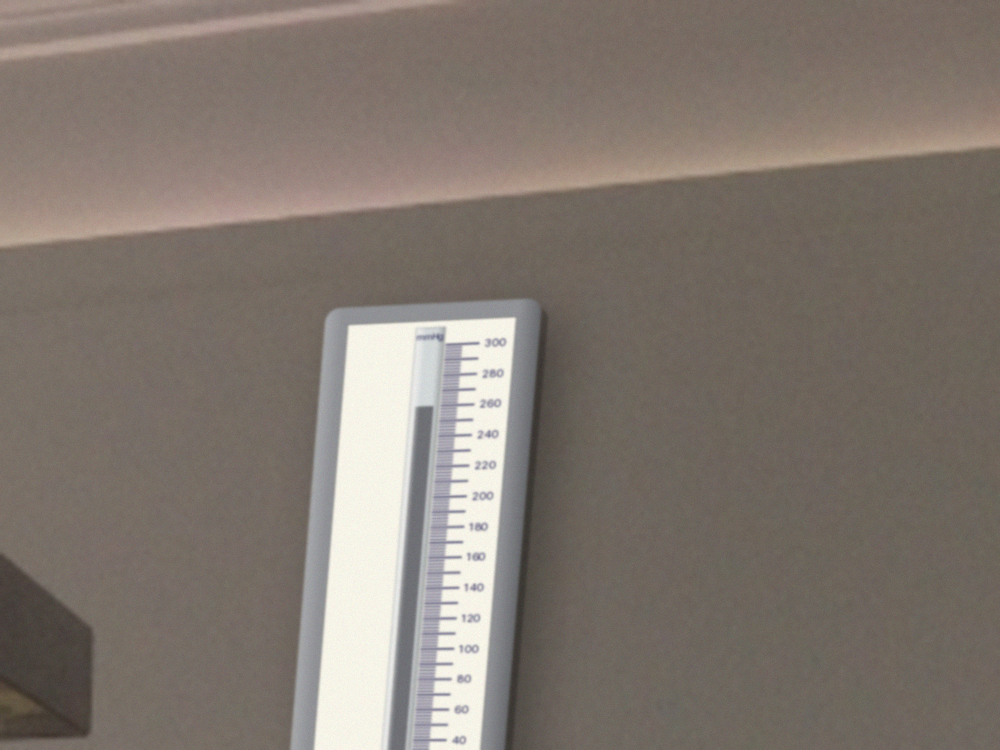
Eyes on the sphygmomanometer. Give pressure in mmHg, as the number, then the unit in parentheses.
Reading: 260 (mmHg)
